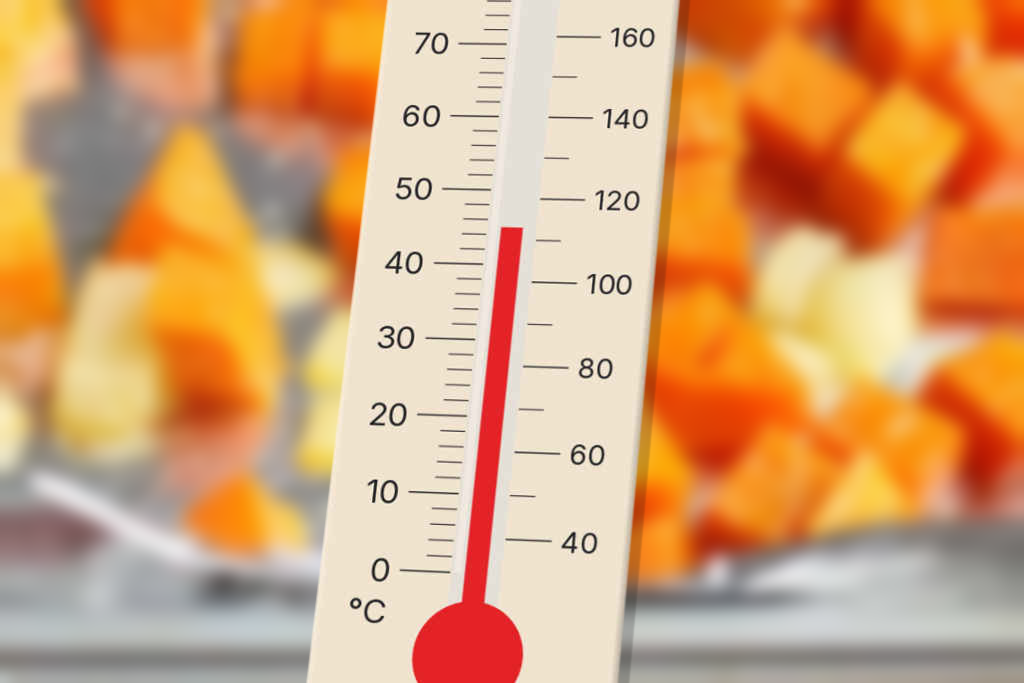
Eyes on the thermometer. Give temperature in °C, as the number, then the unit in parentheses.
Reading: 45 (°C)
